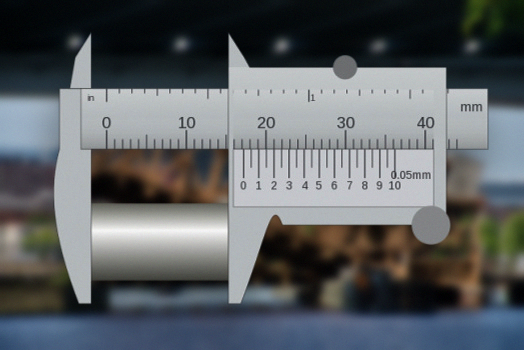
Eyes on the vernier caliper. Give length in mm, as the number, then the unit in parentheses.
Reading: 17.2 (mm)
